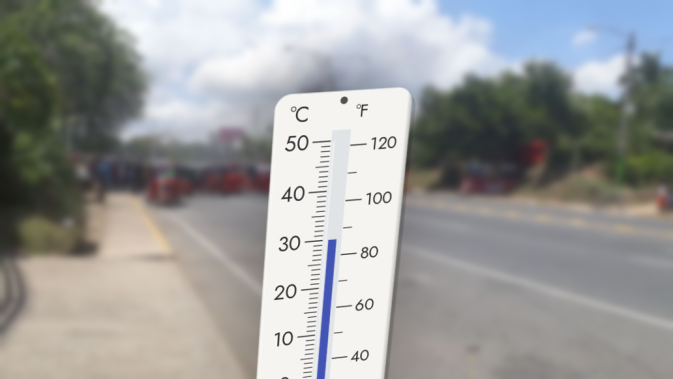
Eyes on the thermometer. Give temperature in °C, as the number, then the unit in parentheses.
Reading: 30 (°C)
